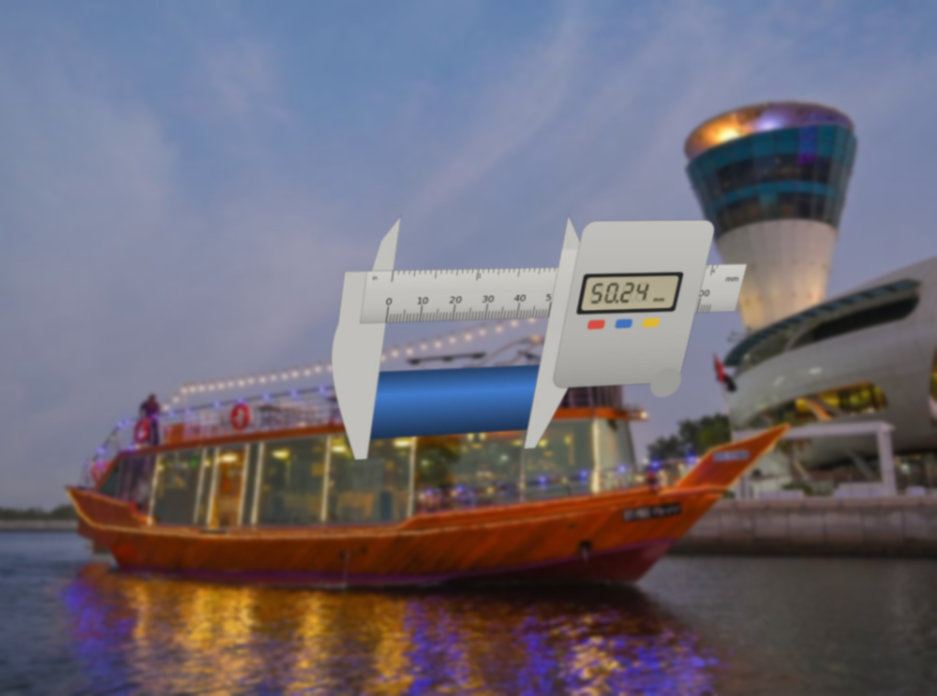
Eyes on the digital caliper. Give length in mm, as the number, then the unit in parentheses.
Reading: 50.24 (mm)
